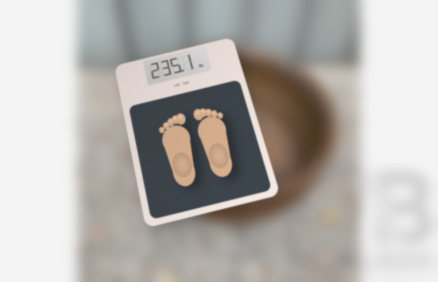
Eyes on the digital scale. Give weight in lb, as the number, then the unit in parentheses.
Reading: 235.1 (lb)
